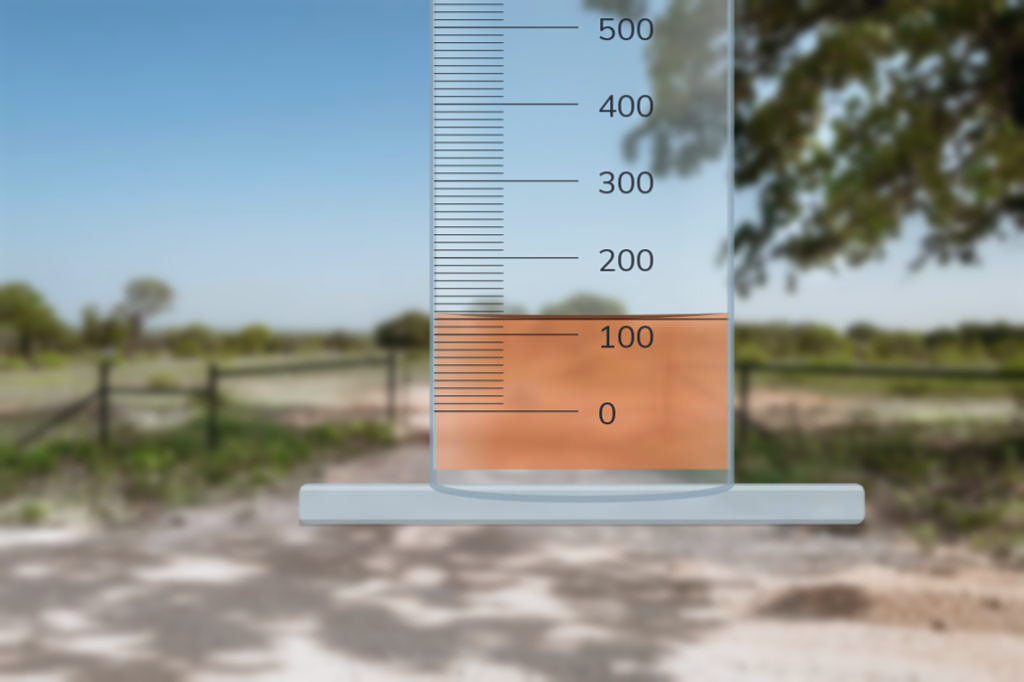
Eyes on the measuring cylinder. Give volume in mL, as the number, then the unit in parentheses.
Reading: 120 (mL)
